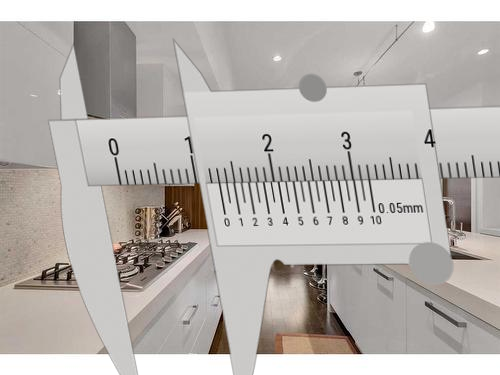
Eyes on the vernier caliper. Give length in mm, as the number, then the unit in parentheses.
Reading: 13.0 (mm)
